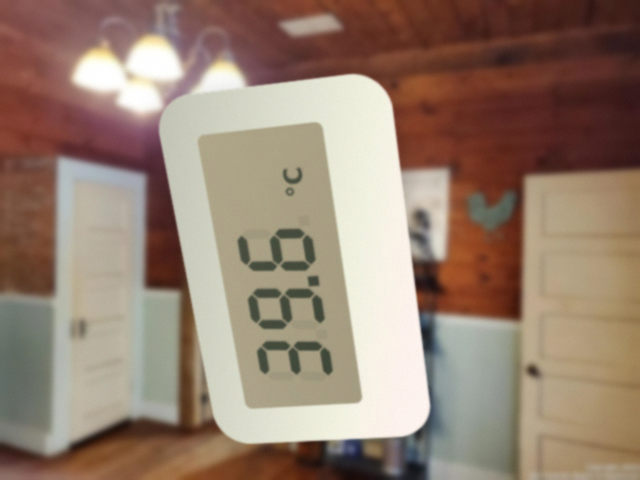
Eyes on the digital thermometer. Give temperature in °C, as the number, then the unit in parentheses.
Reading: 39.6 (°C)
